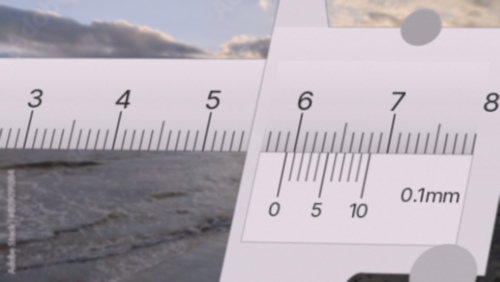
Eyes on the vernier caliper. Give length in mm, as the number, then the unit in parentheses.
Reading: 59.2 (mm)
